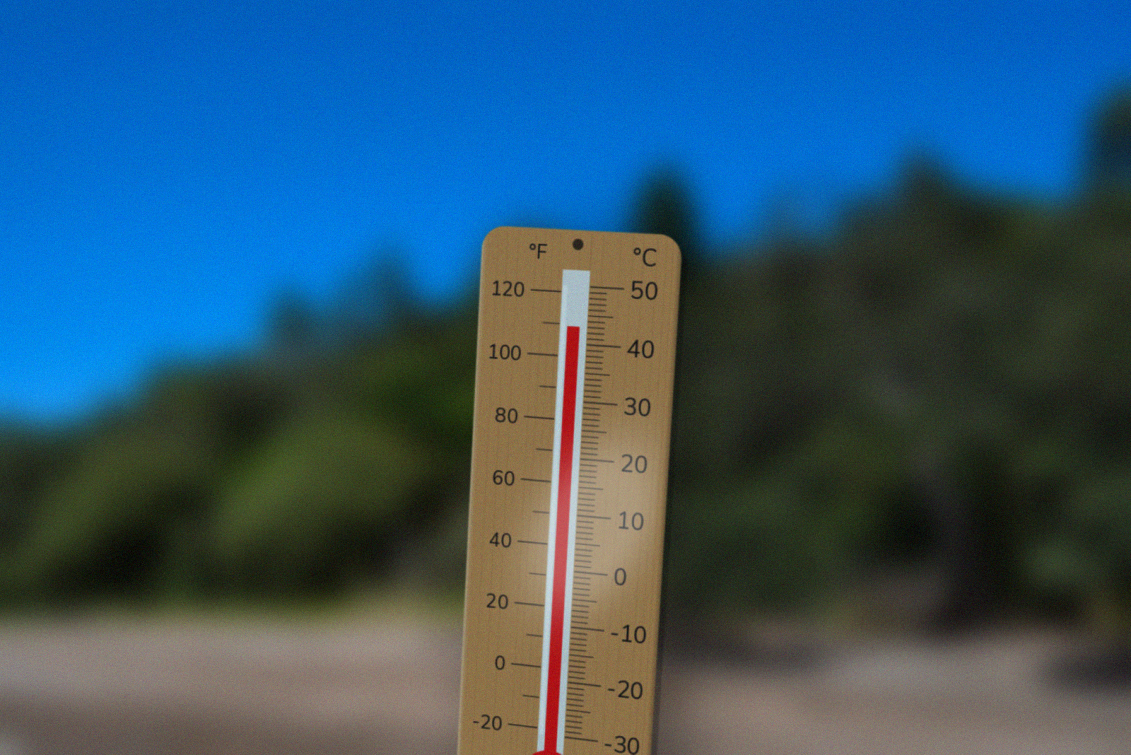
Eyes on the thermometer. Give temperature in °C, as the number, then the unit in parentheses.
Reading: 43 (°C)
